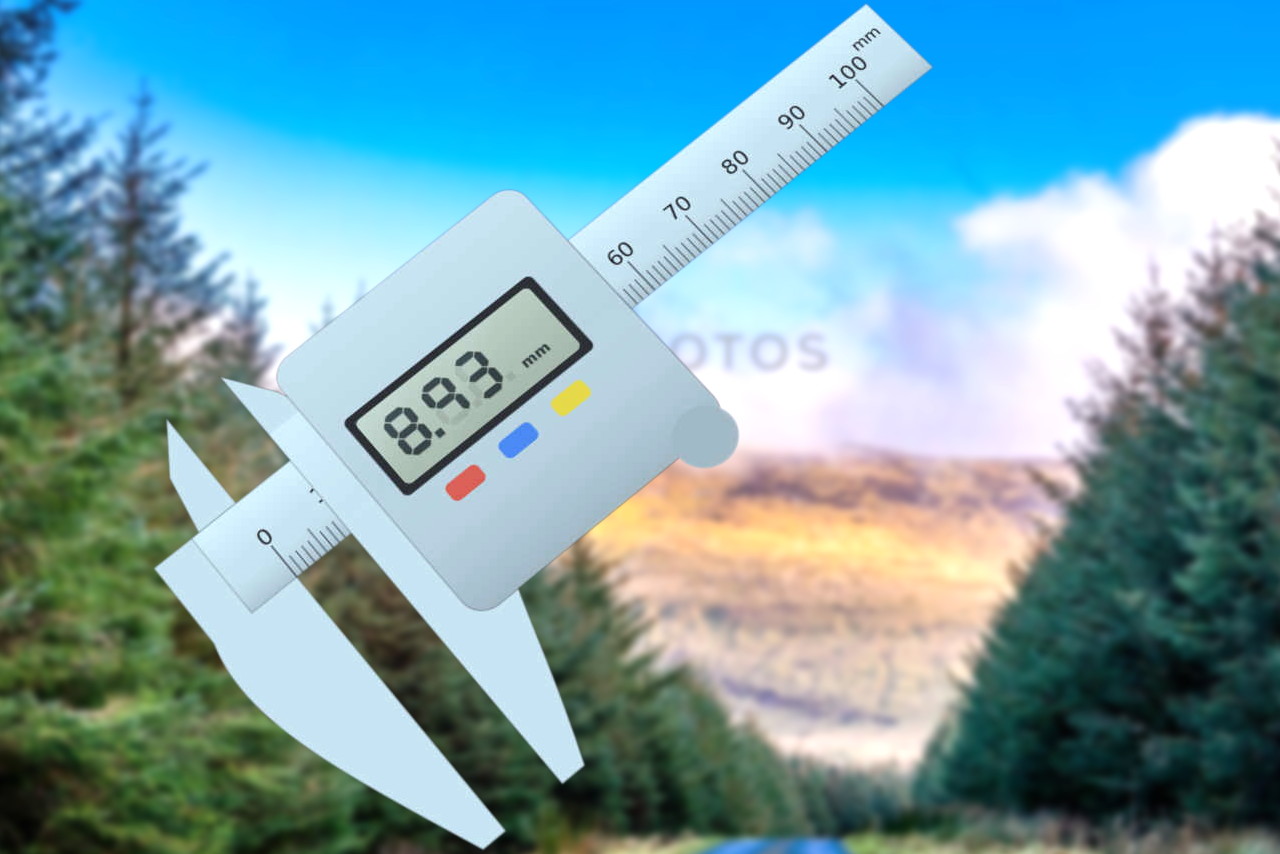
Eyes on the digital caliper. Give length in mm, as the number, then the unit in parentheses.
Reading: 8.93 (mm)
